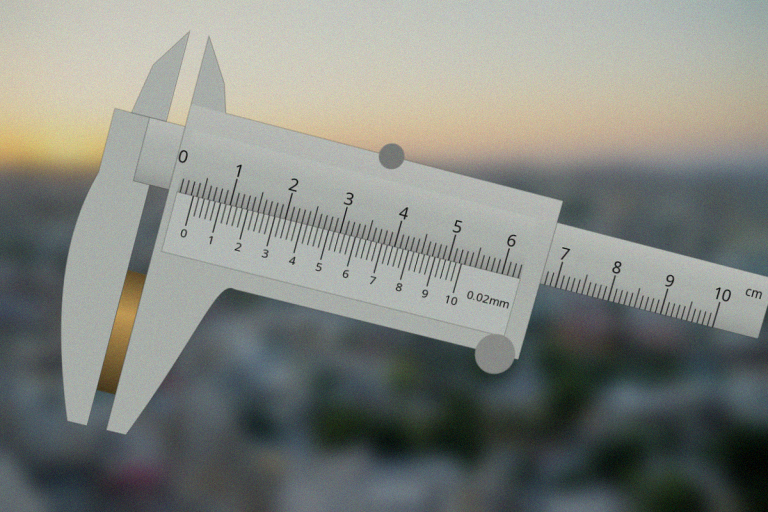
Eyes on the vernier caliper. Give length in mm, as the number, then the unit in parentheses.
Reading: 3.4 (mm)
